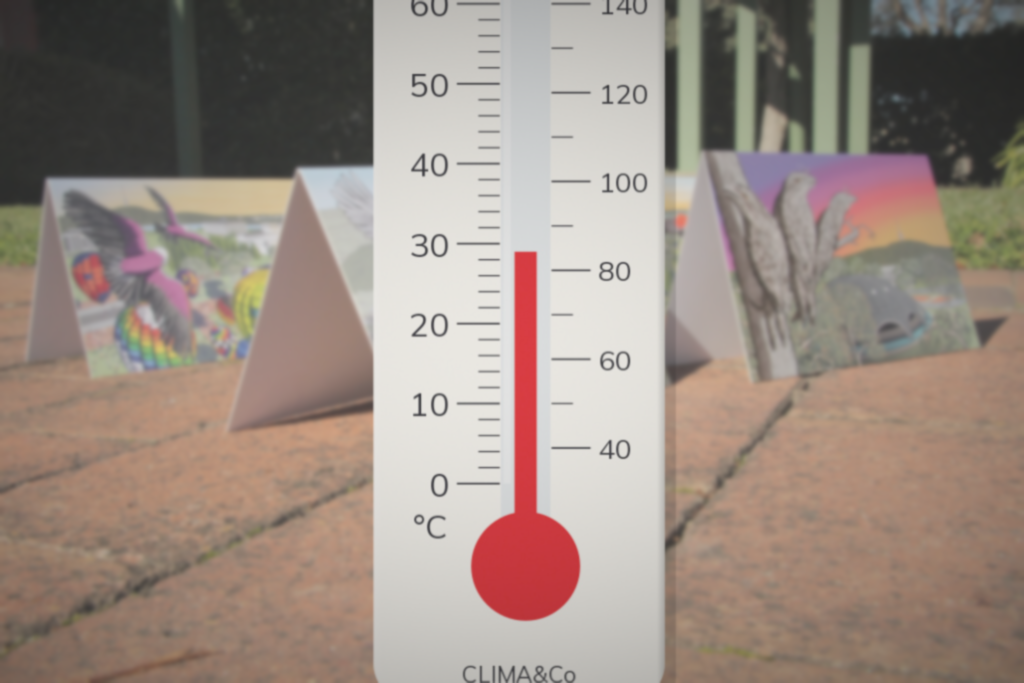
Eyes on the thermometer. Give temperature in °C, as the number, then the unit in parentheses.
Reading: 29 (°C)
